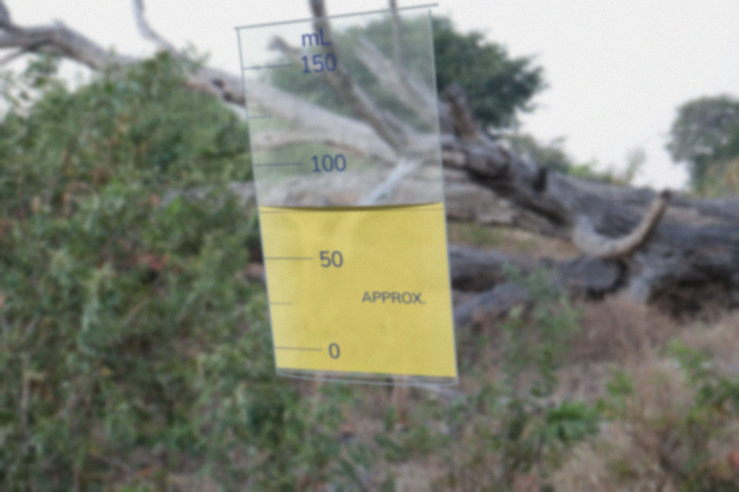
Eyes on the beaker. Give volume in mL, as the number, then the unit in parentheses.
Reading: 75 (mL)
